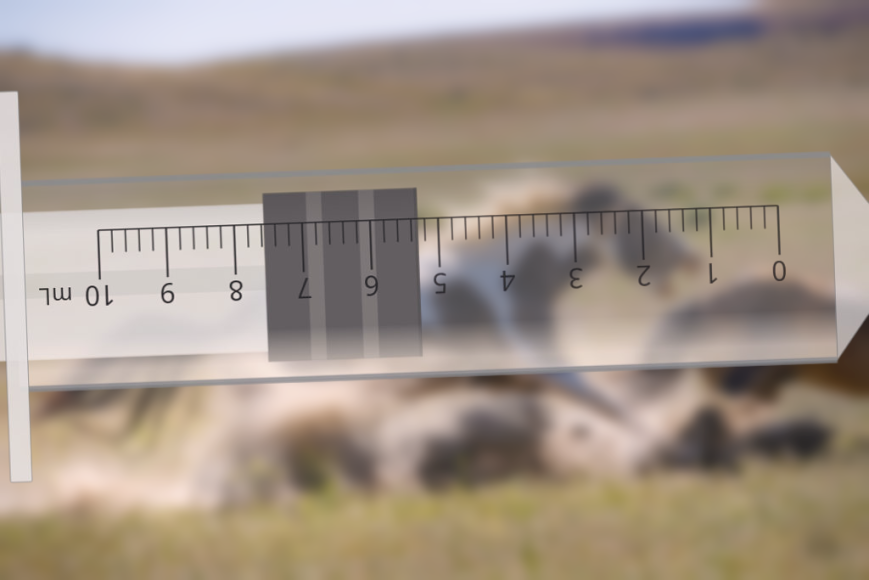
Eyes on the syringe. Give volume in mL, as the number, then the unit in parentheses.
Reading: 5.3 (mL)
